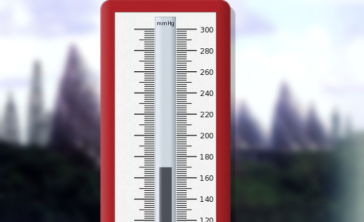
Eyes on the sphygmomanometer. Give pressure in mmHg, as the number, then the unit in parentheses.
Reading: 170 (mmHg)
